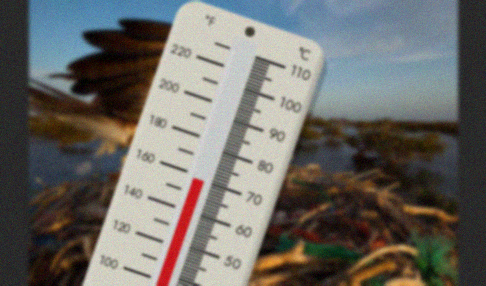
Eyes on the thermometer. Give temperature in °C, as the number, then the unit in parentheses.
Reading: 70 (°C)
